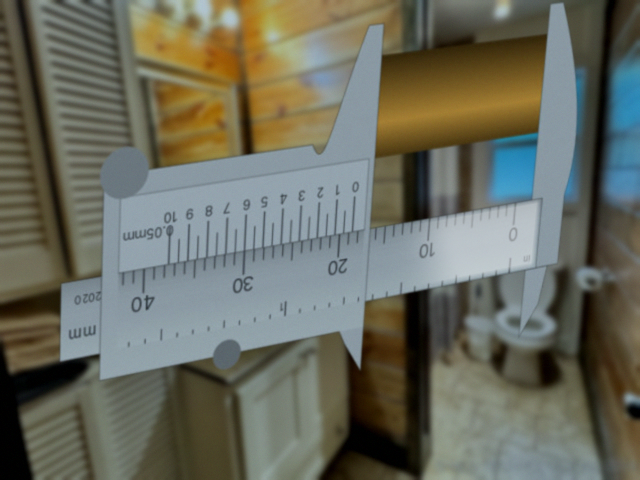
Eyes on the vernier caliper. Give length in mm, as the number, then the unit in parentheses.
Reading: 18.6 (mm)
